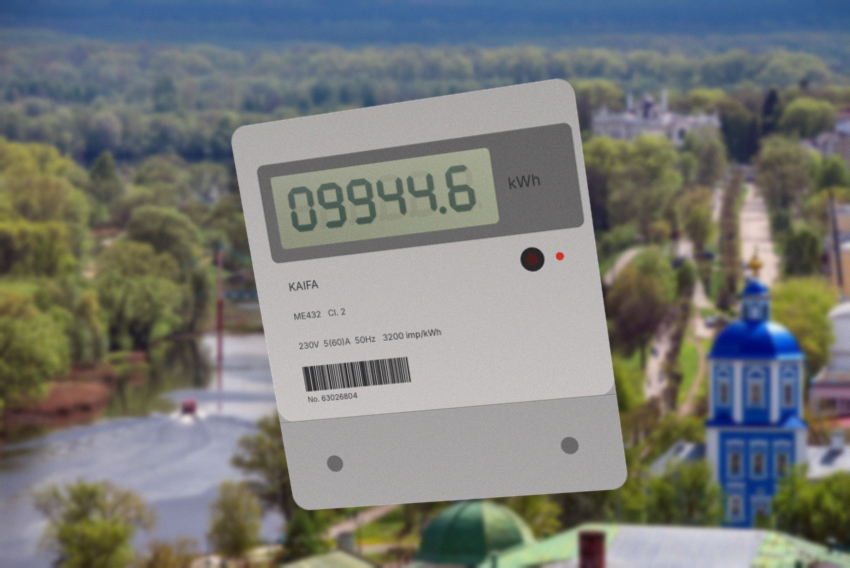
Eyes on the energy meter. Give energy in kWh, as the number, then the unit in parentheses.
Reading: 9944.6 (kWh)
